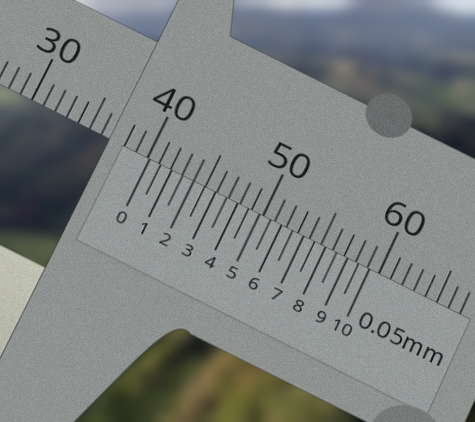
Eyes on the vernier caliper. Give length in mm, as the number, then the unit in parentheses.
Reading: 40.2 (mm)
